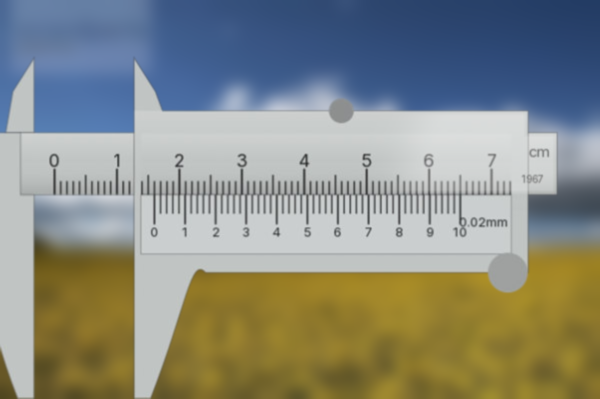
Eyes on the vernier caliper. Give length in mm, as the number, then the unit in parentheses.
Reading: 16.0 (mm)
